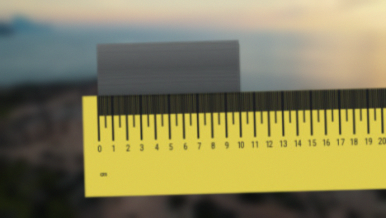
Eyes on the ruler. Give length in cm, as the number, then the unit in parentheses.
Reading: 10 (cm)
